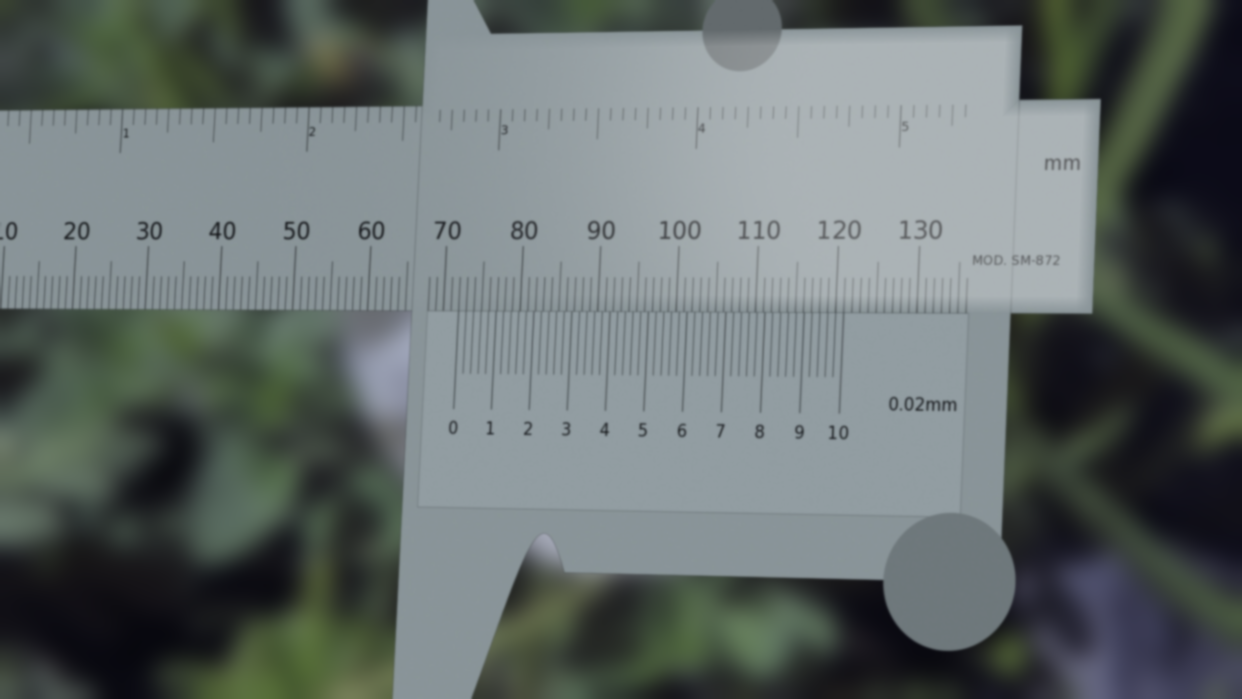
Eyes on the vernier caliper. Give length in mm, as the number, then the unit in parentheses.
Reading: 72.0 (mm)
